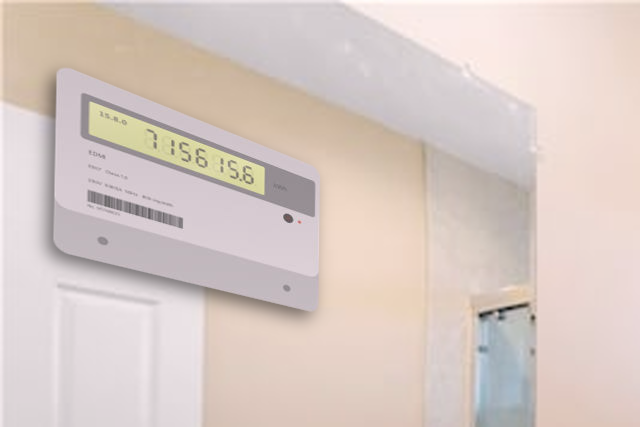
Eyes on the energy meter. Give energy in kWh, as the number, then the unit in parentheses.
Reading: 715615.6 (kWh)
